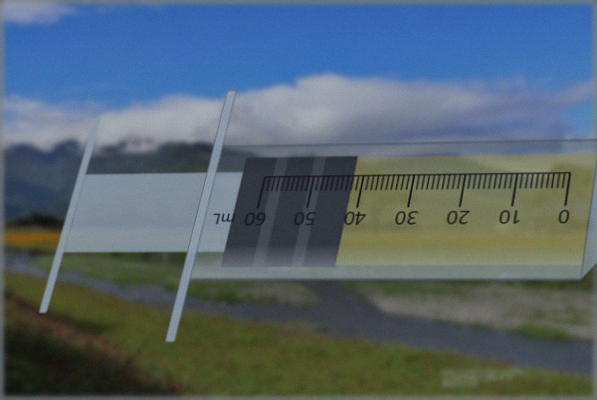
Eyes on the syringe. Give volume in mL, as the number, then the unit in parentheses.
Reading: 42 (mL)
